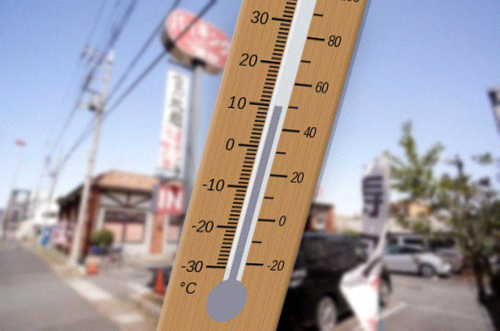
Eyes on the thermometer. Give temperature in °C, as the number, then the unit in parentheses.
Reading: 10 (°C)
